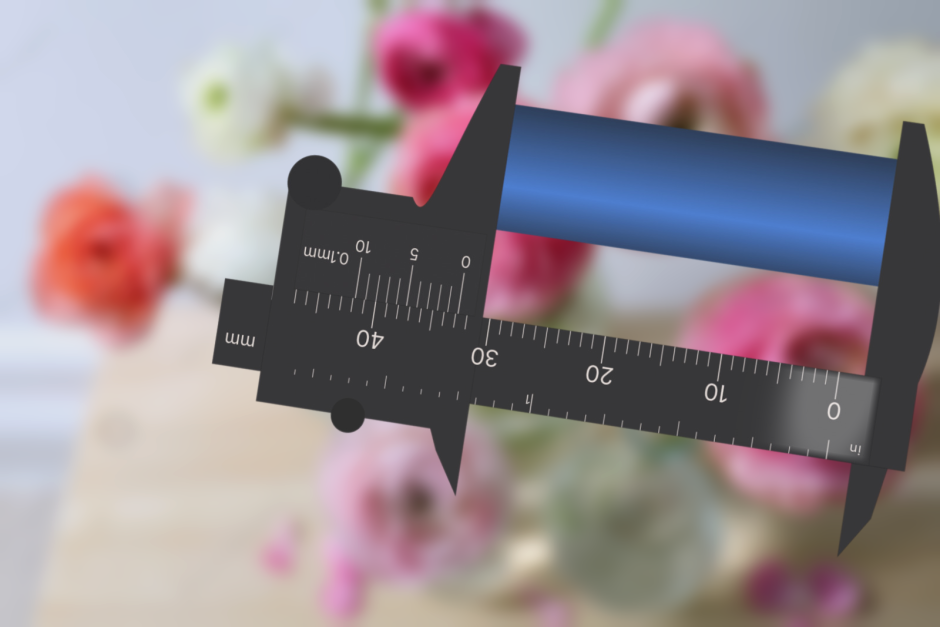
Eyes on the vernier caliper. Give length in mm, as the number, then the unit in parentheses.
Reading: 32.8 (mm)
